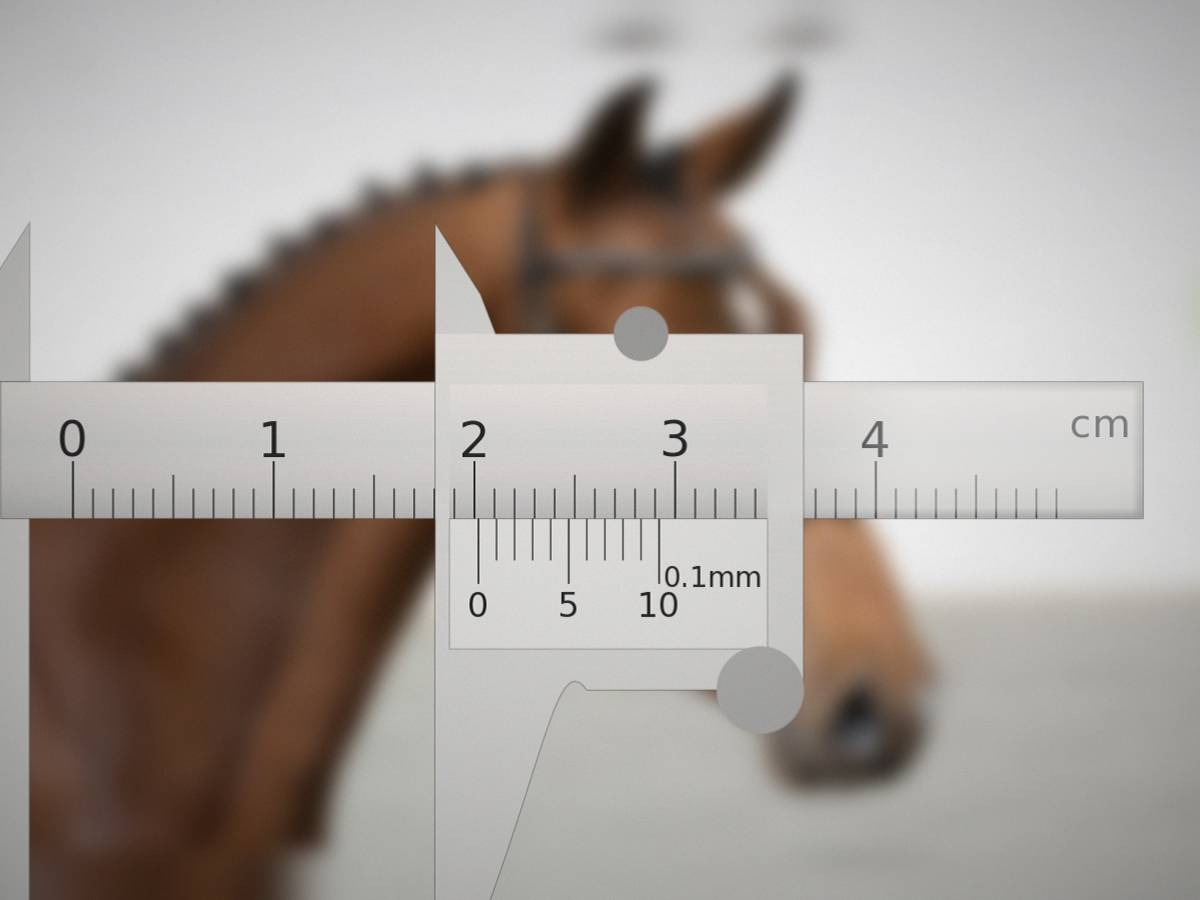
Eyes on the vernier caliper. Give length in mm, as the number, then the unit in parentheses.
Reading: 20.2 (mm)
